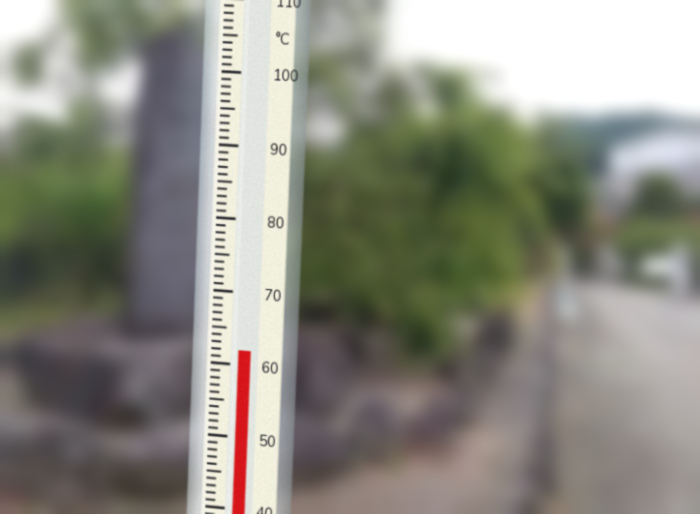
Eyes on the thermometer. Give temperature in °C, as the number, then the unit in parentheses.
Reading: 62 (°C)
